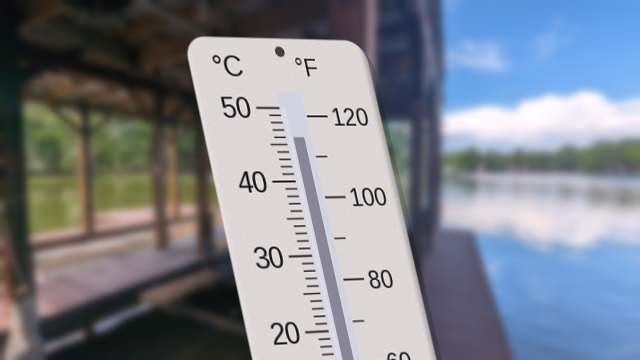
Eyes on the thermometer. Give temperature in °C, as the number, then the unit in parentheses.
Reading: 46 (°C)
